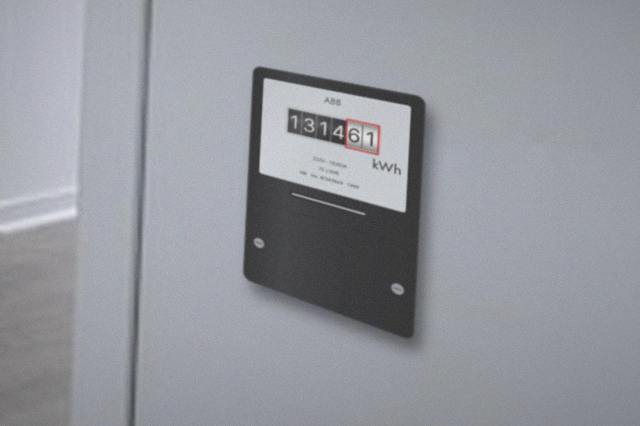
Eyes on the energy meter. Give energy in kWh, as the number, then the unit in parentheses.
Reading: 1314.61 (kWh)
